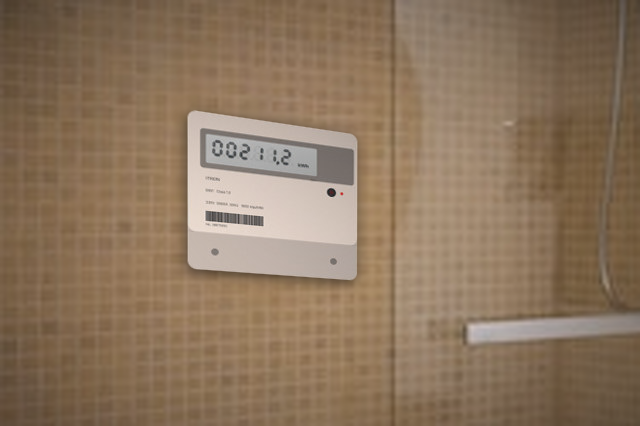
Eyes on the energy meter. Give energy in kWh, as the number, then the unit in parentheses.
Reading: 211.2 (kWh)
